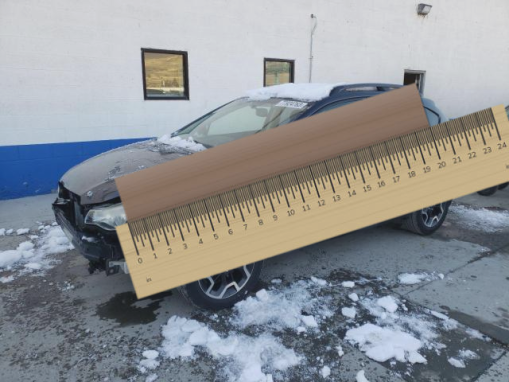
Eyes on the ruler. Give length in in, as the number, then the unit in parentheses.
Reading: 20 (in)
